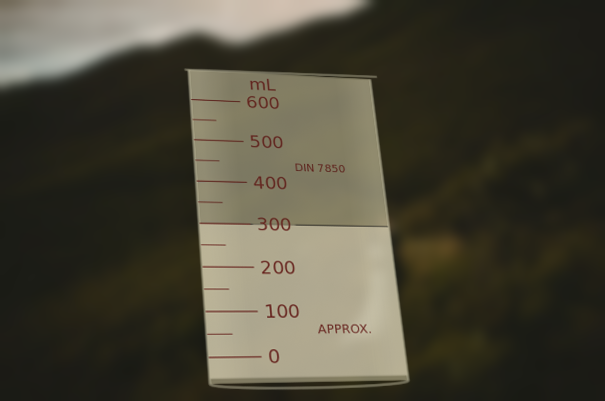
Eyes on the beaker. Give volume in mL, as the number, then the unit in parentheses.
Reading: 300 (mL)
